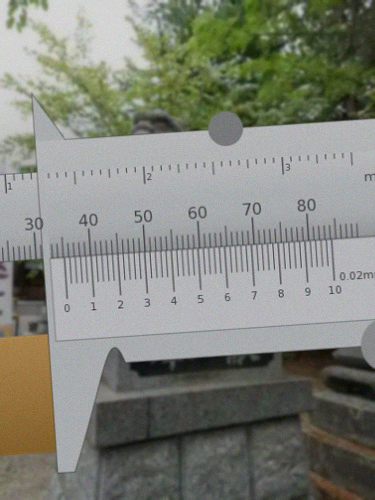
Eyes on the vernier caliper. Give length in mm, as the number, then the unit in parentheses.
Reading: 35.2 (mm)
